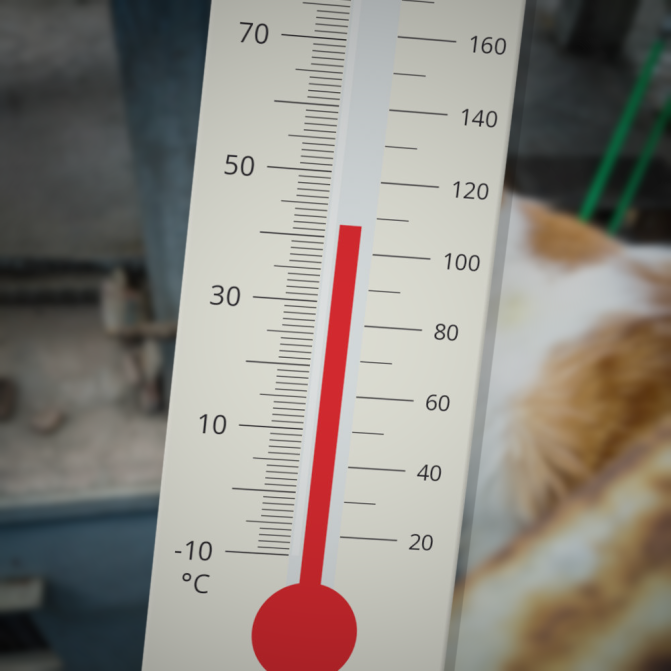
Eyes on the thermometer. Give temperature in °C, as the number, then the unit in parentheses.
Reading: 42 (°C)
